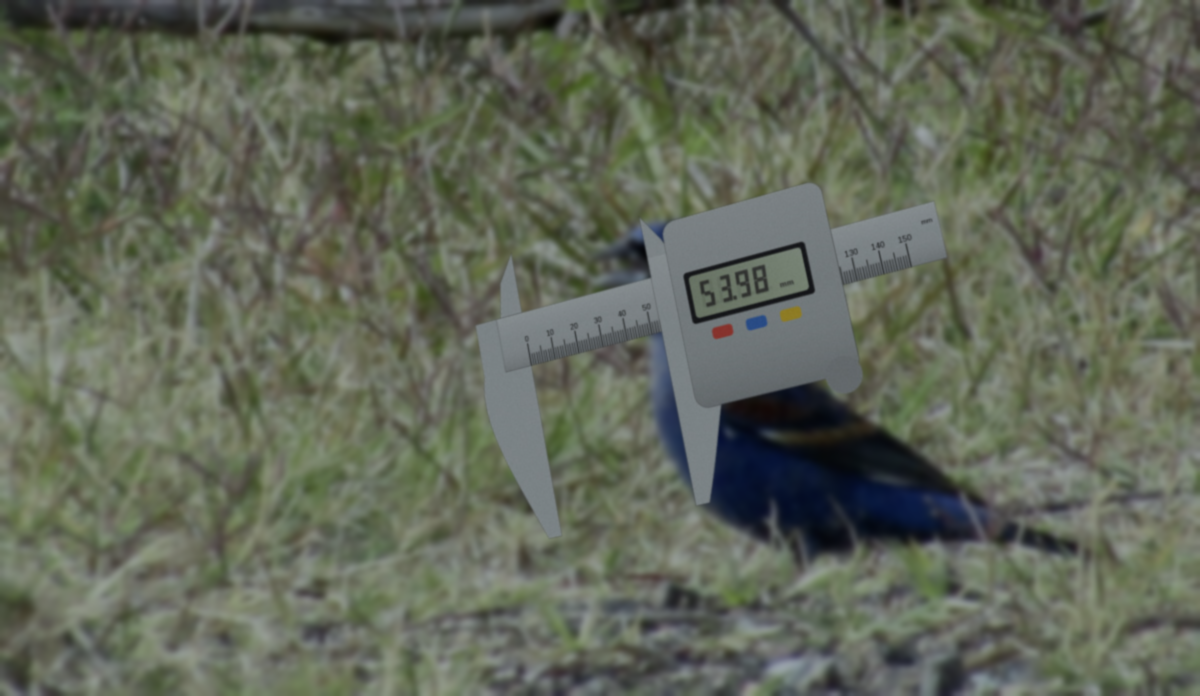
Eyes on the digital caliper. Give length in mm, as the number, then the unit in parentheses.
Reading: 53.98 (mm)
